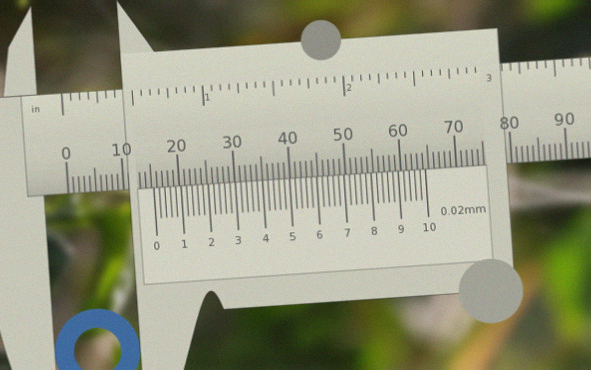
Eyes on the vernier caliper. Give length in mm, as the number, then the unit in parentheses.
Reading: 15.4 (mm)
